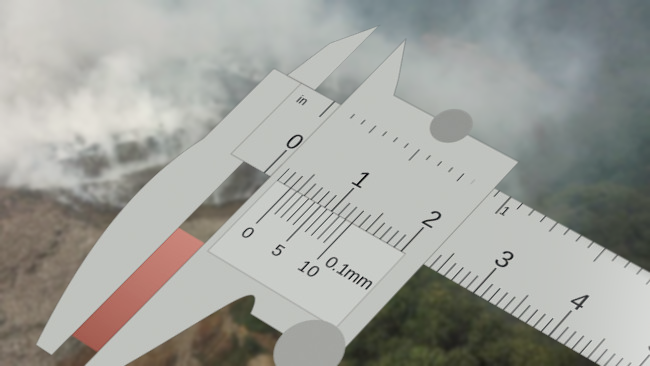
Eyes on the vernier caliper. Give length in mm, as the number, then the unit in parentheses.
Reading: 4.0 (mm)
